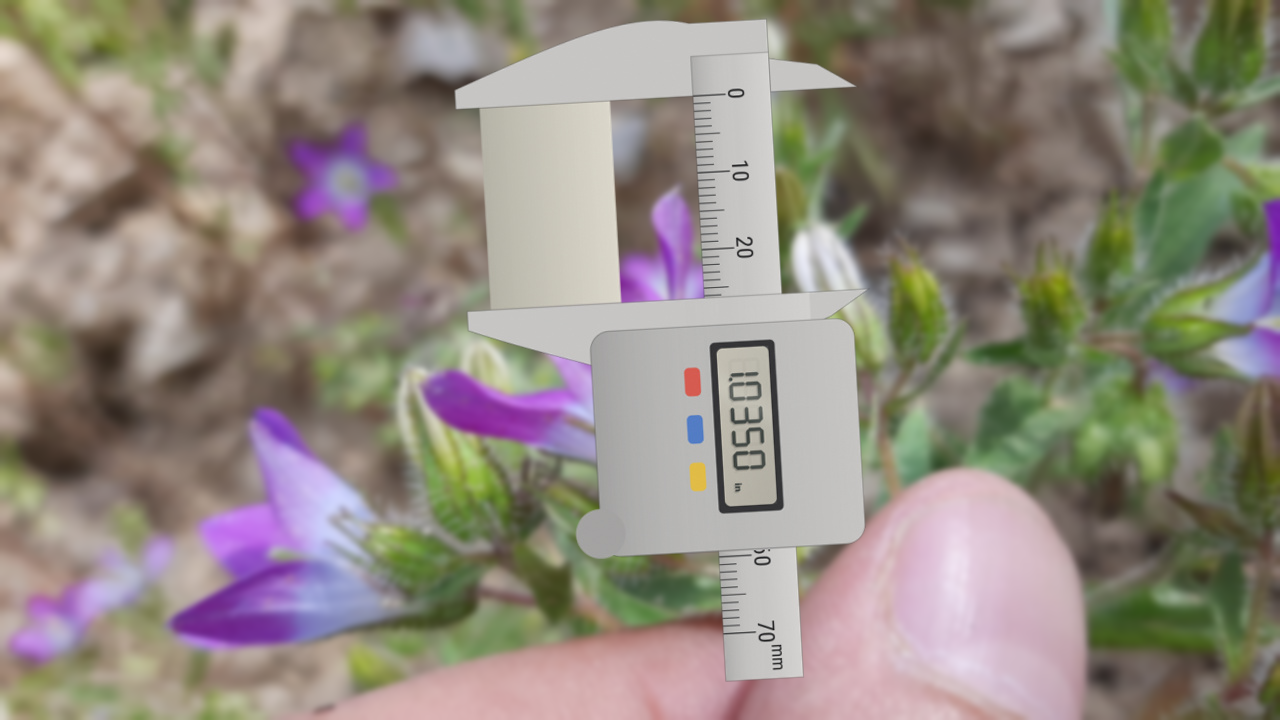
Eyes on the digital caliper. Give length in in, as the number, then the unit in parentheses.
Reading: 1.0350 (in)
